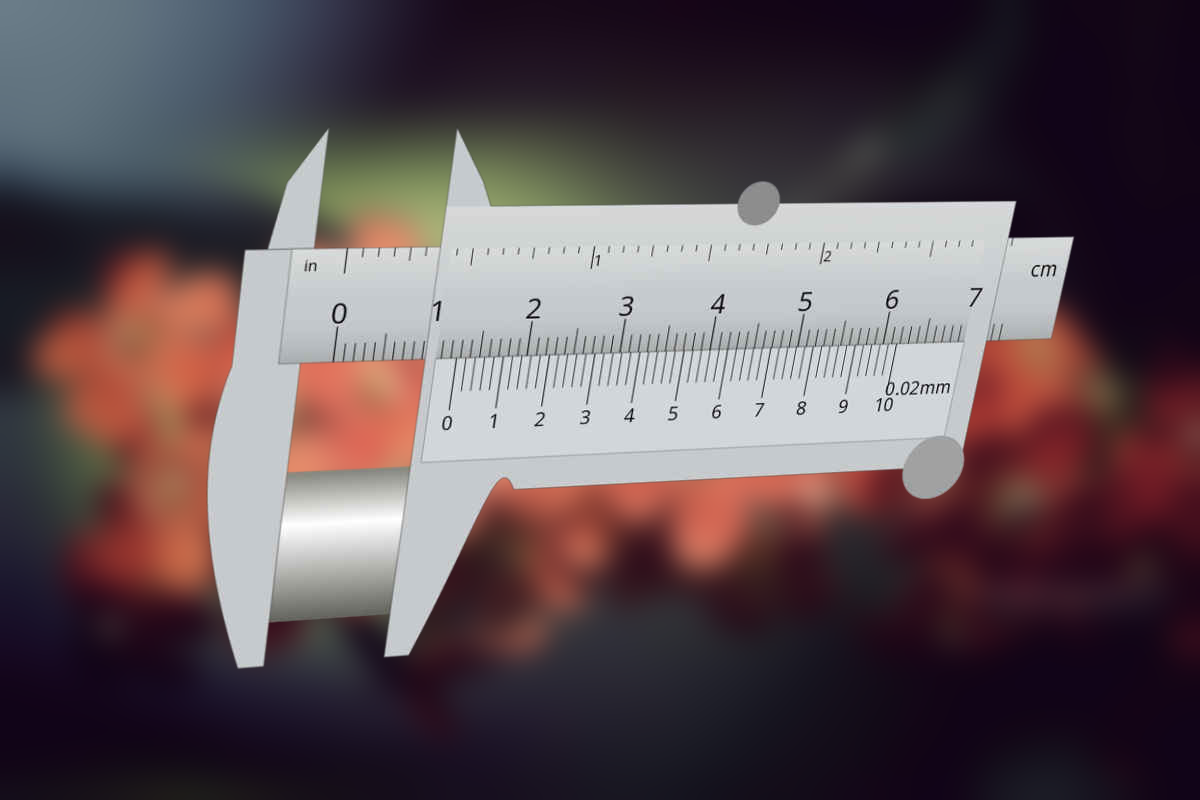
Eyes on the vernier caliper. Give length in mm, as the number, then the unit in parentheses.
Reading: 12.6 (mm)
